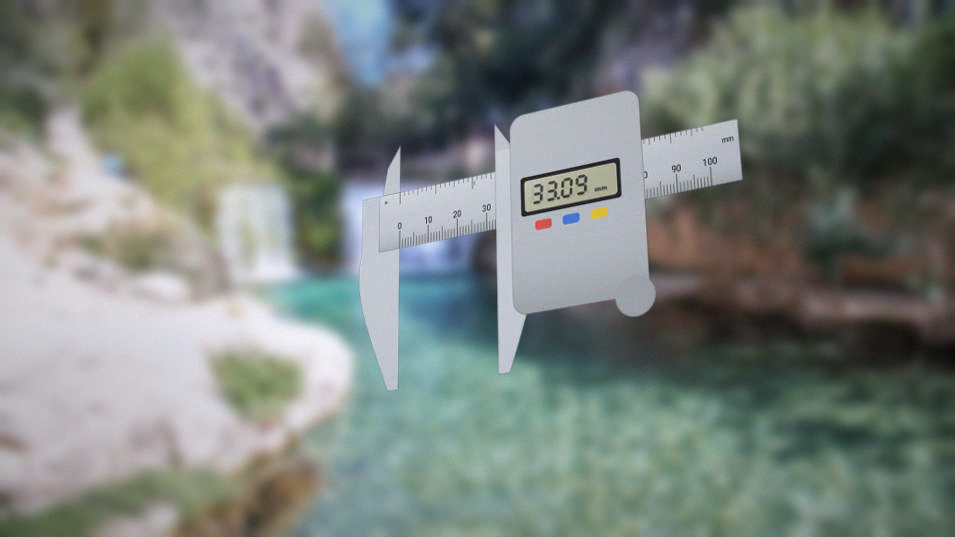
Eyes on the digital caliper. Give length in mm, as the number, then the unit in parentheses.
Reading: 33.09 (mm)
